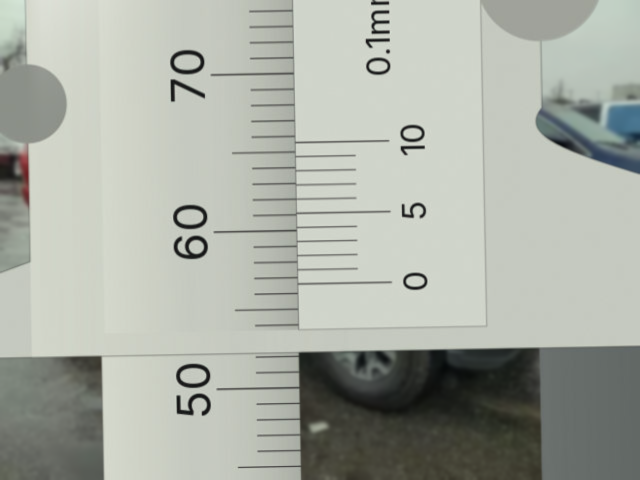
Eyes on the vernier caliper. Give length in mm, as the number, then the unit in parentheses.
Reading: 56.6 (mm)
